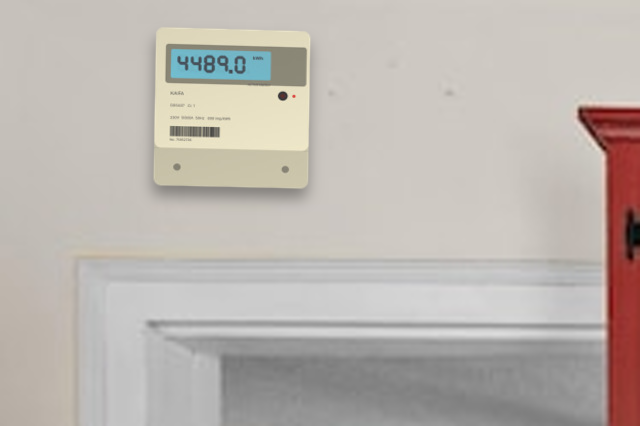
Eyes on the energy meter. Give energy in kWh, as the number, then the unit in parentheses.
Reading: 4489.0 (kWh)
